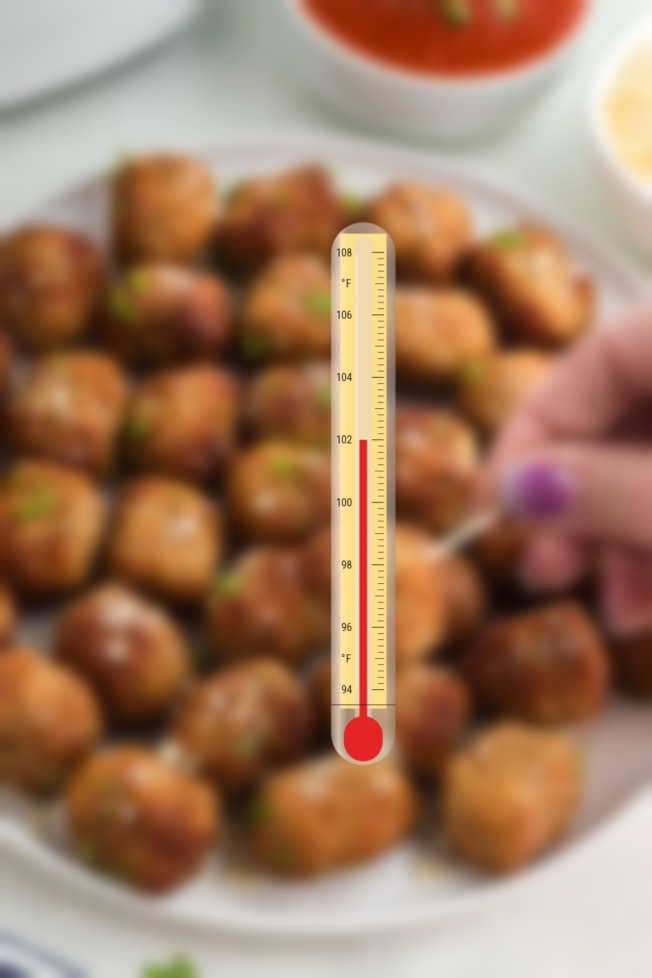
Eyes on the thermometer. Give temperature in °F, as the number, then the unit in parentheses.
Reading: 102 (°F)
